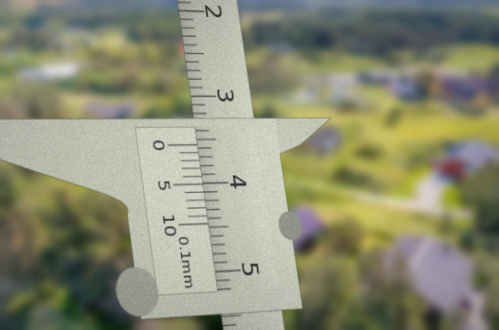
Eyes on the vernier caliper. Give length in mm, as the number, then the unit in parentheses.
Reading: 35.6 (mm)
